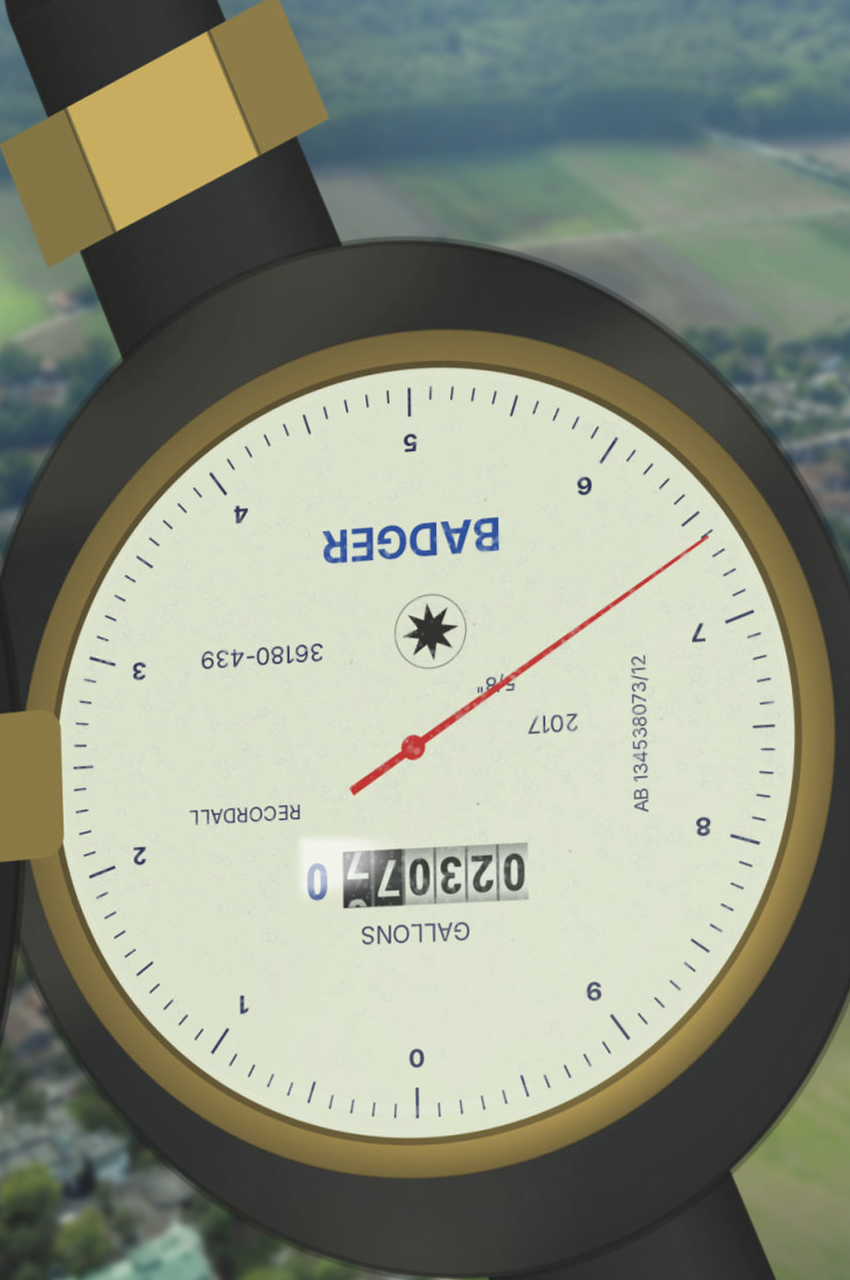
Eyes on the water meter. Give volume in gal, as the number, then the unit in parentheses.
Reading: 230766.6 (gal)
